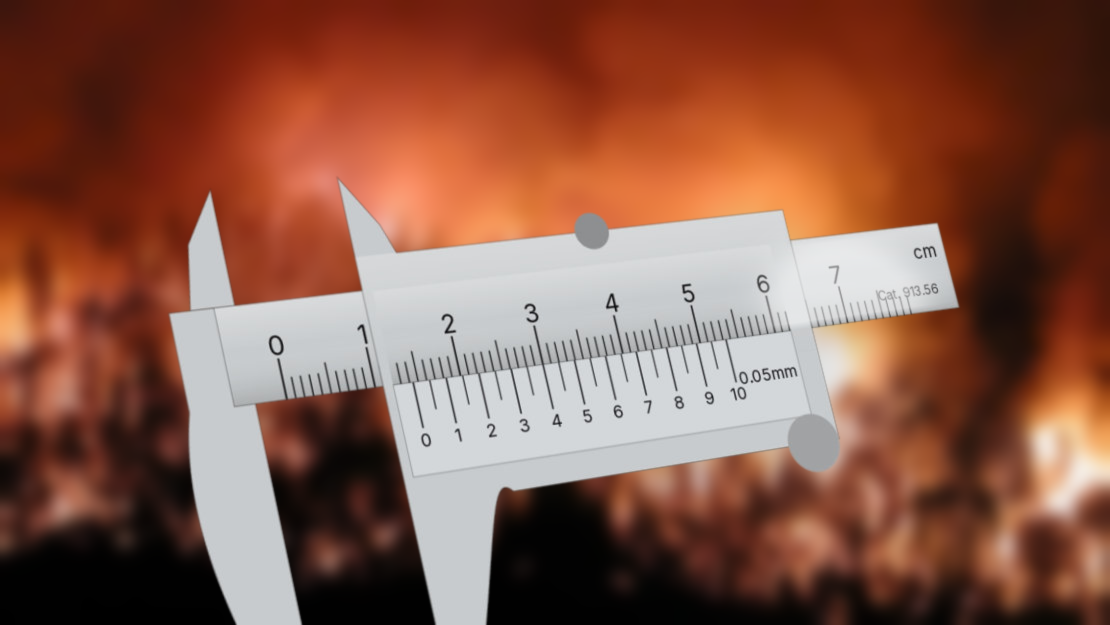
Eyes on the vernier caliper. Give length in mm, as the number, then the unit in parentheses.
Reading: 14.4 (mm)
